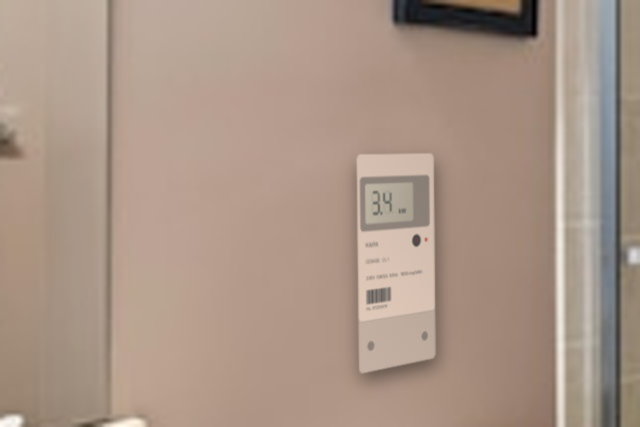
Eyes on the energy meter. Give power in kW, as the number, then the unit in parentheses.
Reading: 3.4 (kW)
